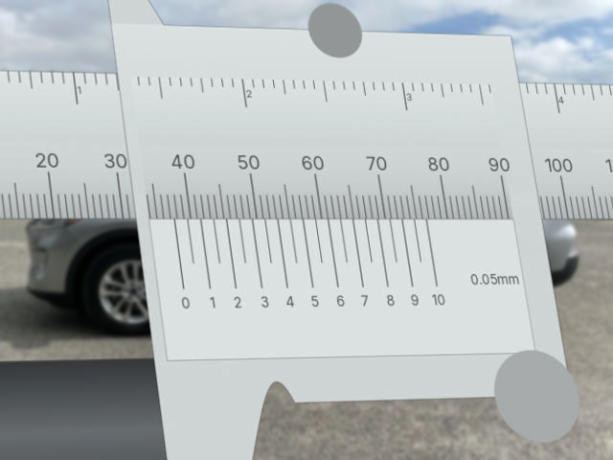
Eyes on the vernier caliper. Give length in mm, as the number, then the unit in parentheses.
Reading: 37.6 (mm)
